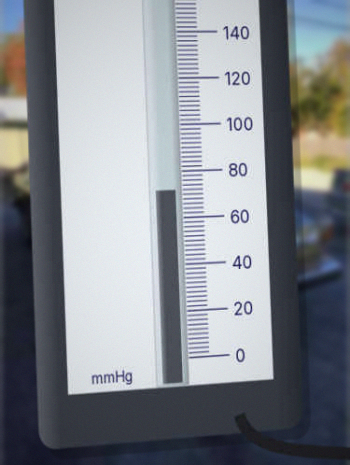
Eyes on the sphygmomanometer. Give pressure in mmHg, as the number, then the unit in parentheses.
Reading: 72 (mmHg)
